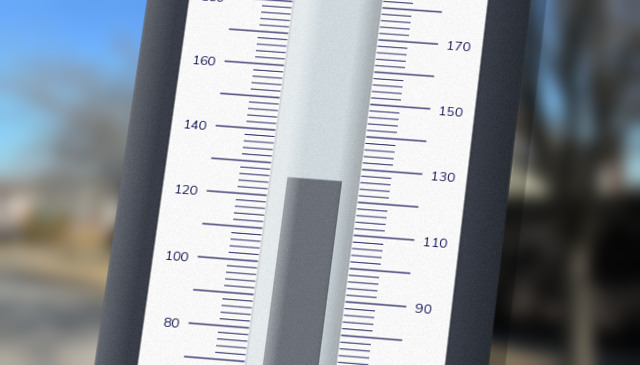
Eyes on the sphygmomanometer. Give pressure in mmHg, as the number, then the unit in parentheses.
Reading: 126 (mmHg)
